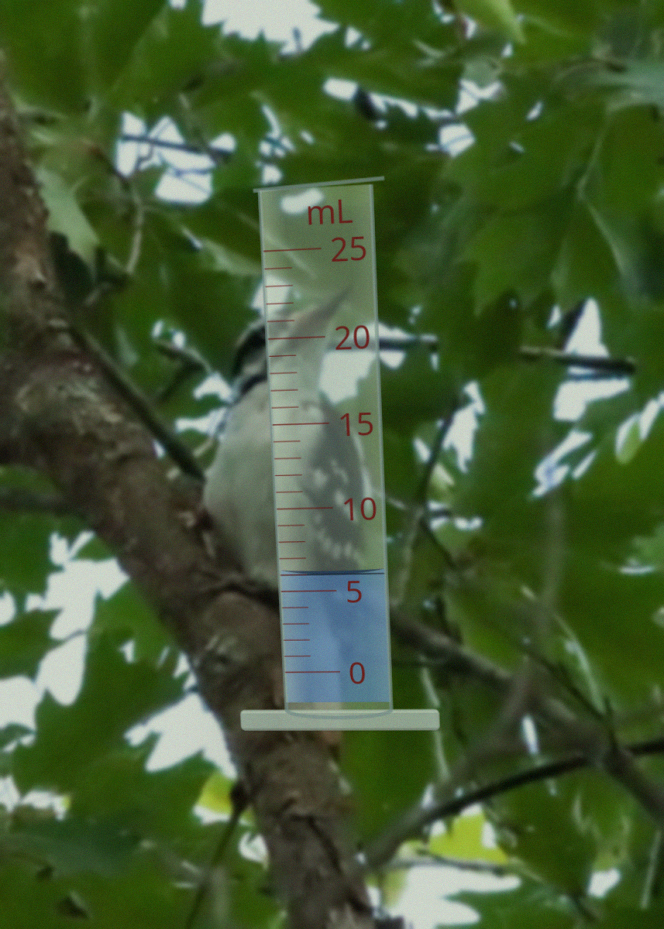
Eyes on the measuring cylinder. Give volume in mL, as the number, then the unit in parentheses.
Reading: 6 (mL)
